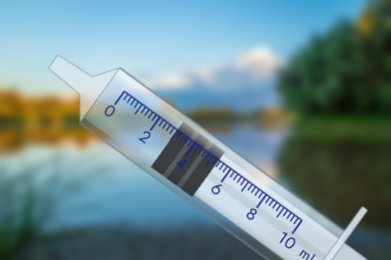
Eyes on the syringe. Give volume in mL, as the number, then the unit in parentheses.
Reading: 3 (mL)
